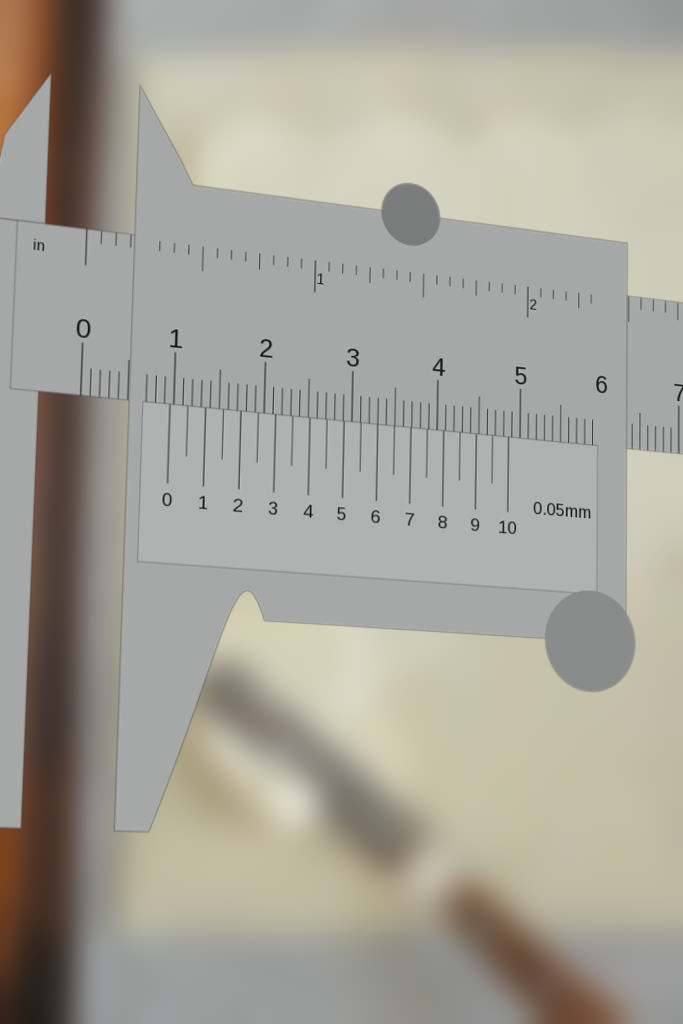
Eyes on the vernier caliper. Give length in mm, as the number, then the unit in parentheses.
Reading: 9.6 (mm)
